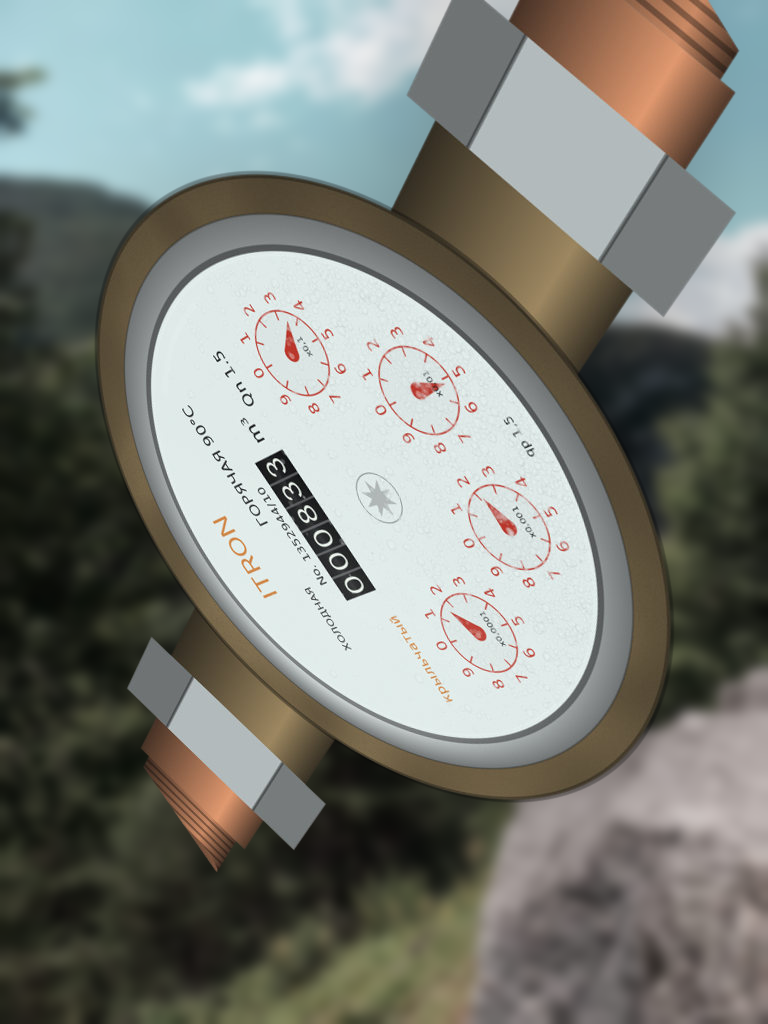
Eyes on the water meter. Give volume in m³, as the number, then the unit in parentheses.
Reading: 833.3521 (m³)
